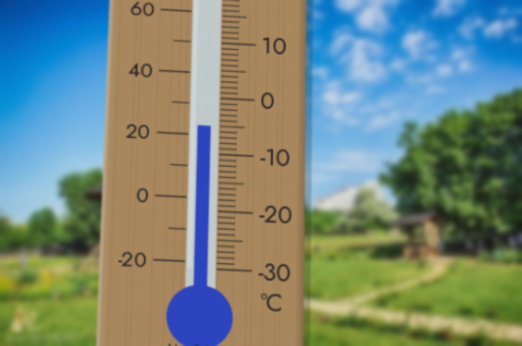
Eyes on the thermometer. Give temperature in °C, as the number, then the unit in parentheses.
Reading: -5 (°C)
